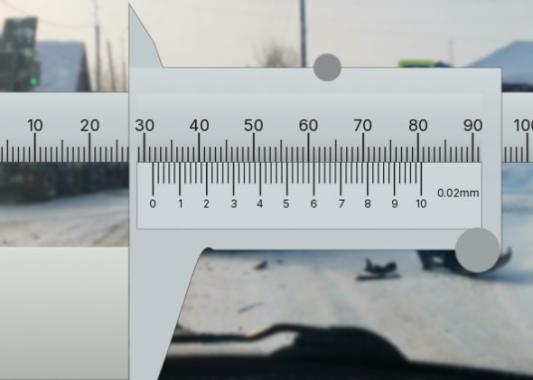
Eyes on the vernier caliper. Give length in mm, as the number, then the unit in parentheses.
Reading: 31.6 (mm)
